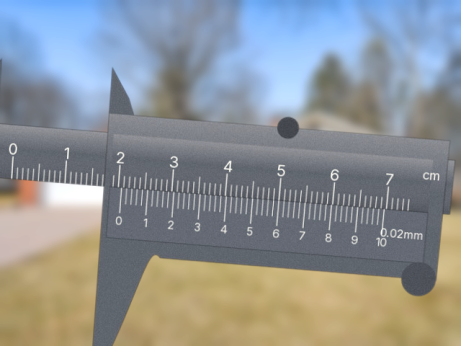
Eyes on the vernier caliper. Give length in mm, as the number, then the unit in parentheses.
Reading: 20.6 (mm)
